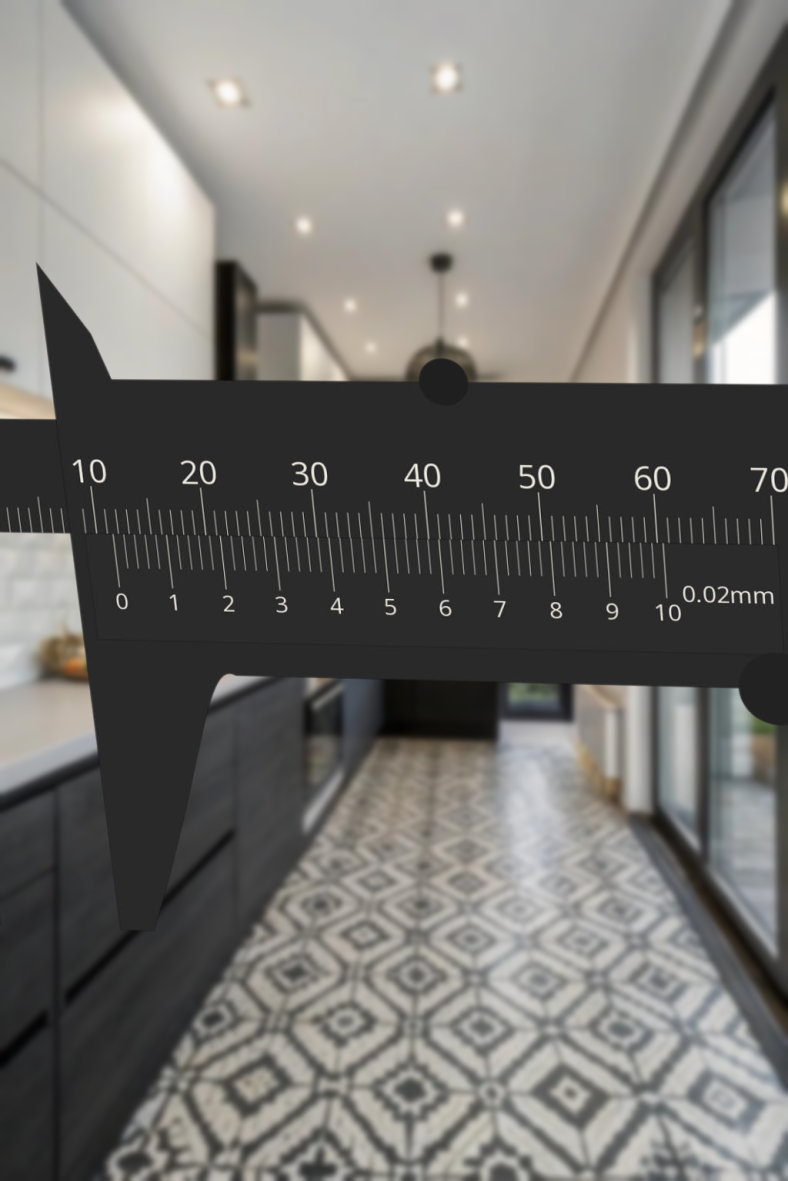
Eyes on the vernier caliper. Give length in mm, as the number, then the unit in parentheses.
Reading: 11.5 (mm)
